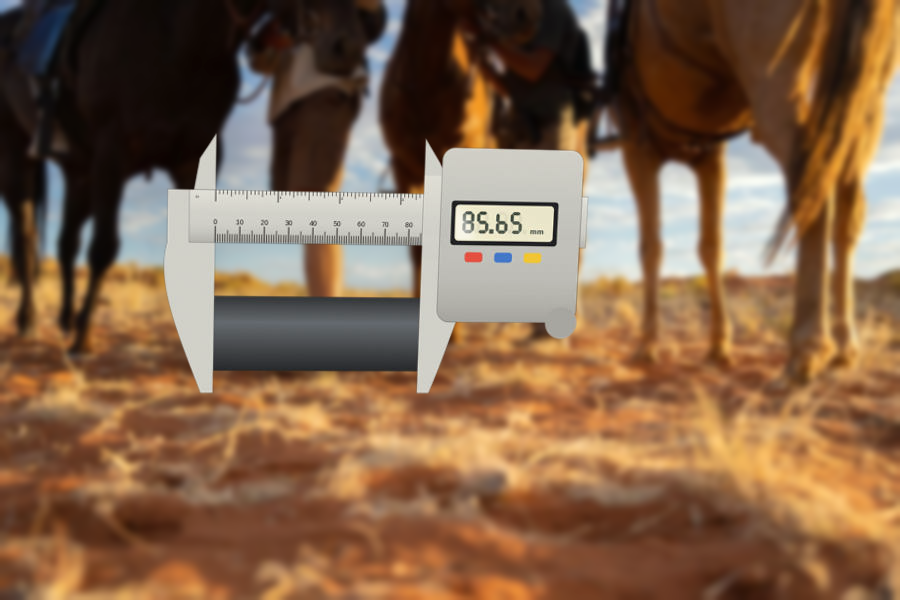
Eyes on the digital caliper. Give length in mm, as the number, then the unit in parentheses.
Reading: 85.65 (mm)
